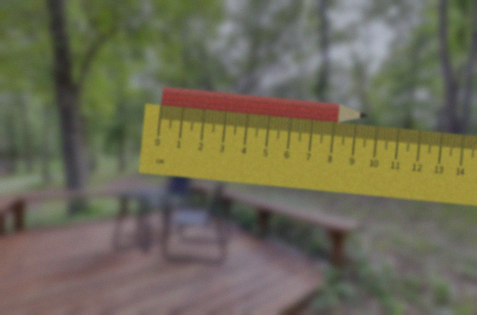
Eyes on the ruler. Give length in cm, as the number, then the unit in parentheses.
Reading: 9.5 (cm)
